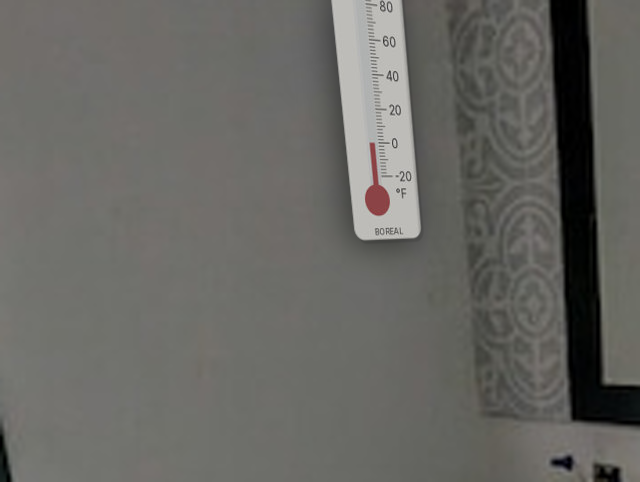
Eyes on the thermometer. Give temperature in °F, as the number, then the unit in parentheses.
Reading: 0 (°F)
